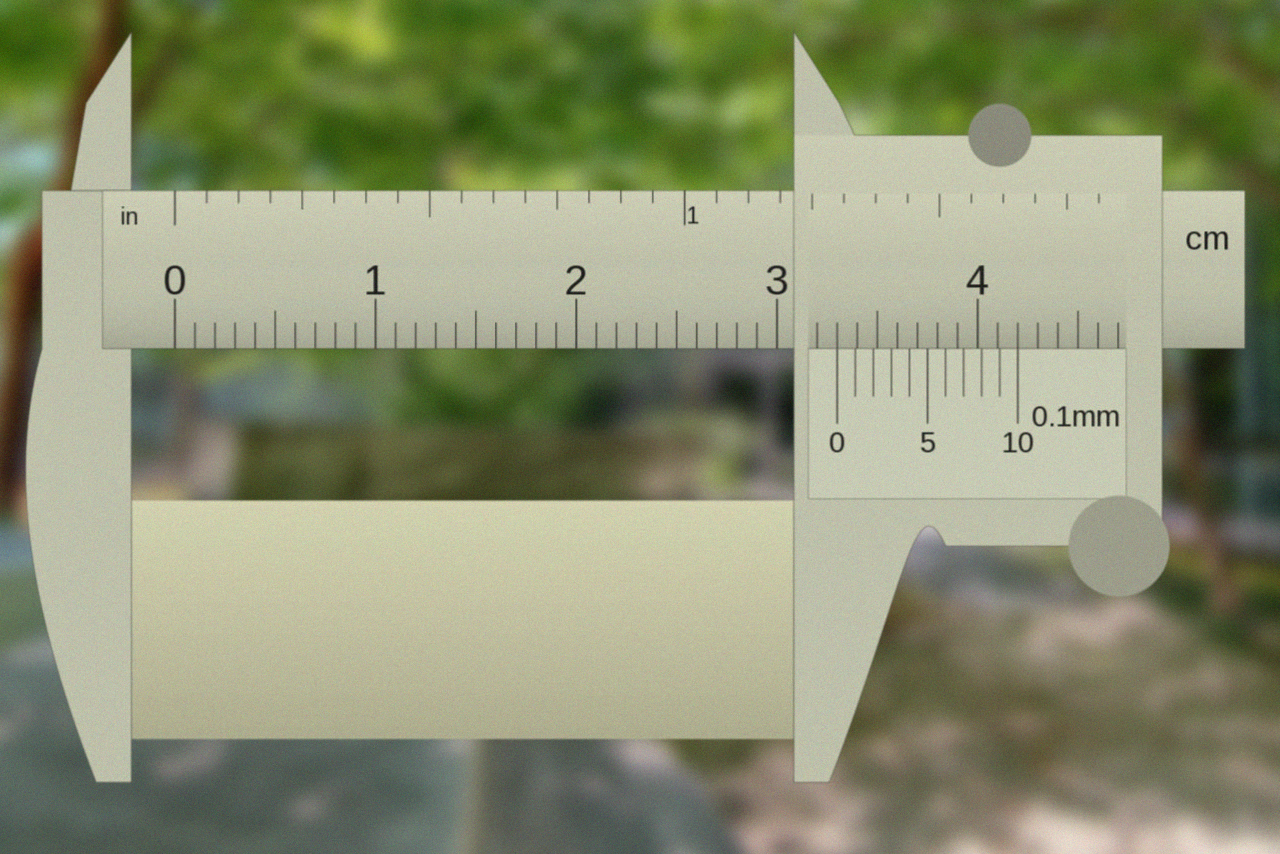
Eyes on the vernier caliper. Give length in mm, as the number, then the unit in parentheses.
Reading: 33.0 (mm)
